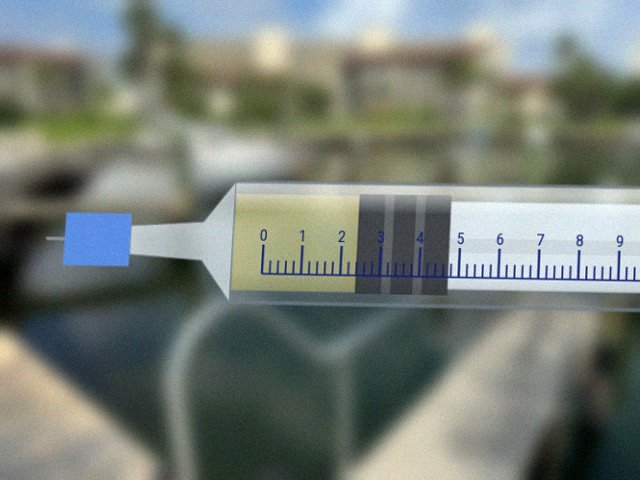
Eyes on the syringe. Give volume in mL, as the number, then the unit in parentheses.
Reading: 2.4 (mL)
